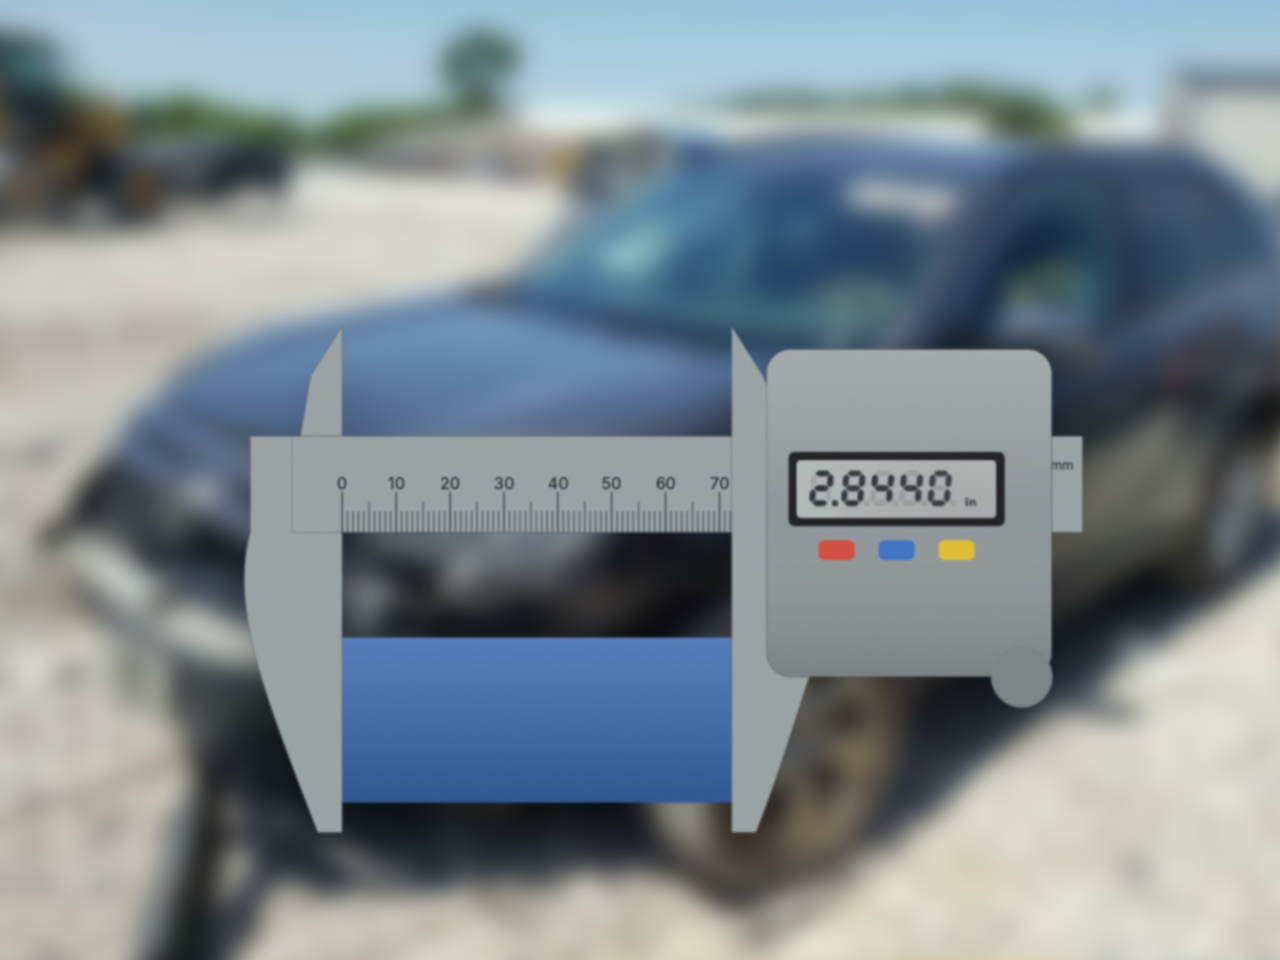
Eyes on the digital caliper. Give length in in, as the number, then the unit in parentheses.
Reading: 2.8440 (in)
